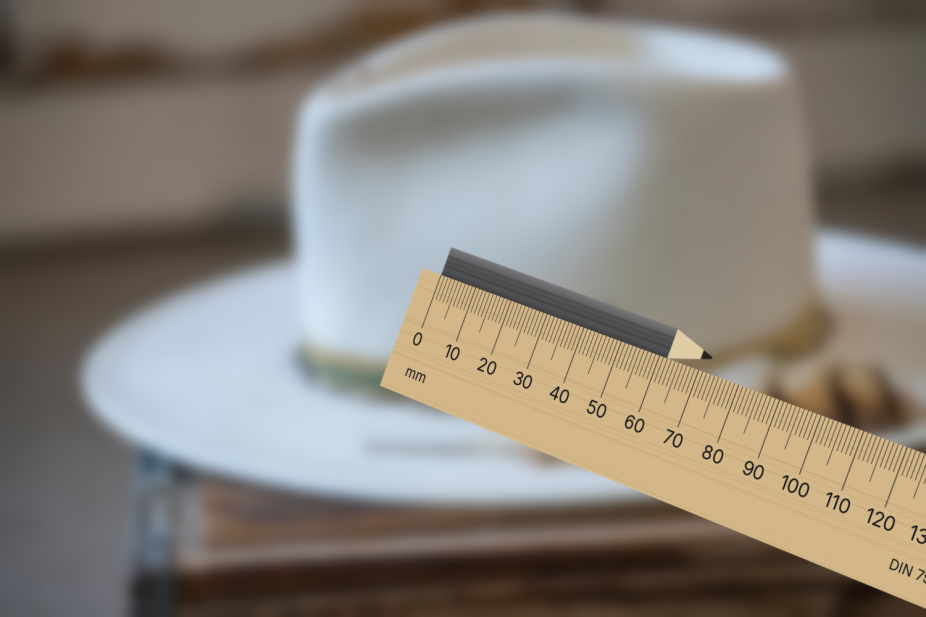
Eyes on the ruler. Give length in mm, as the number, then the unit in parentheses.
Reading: 72 (mm)
